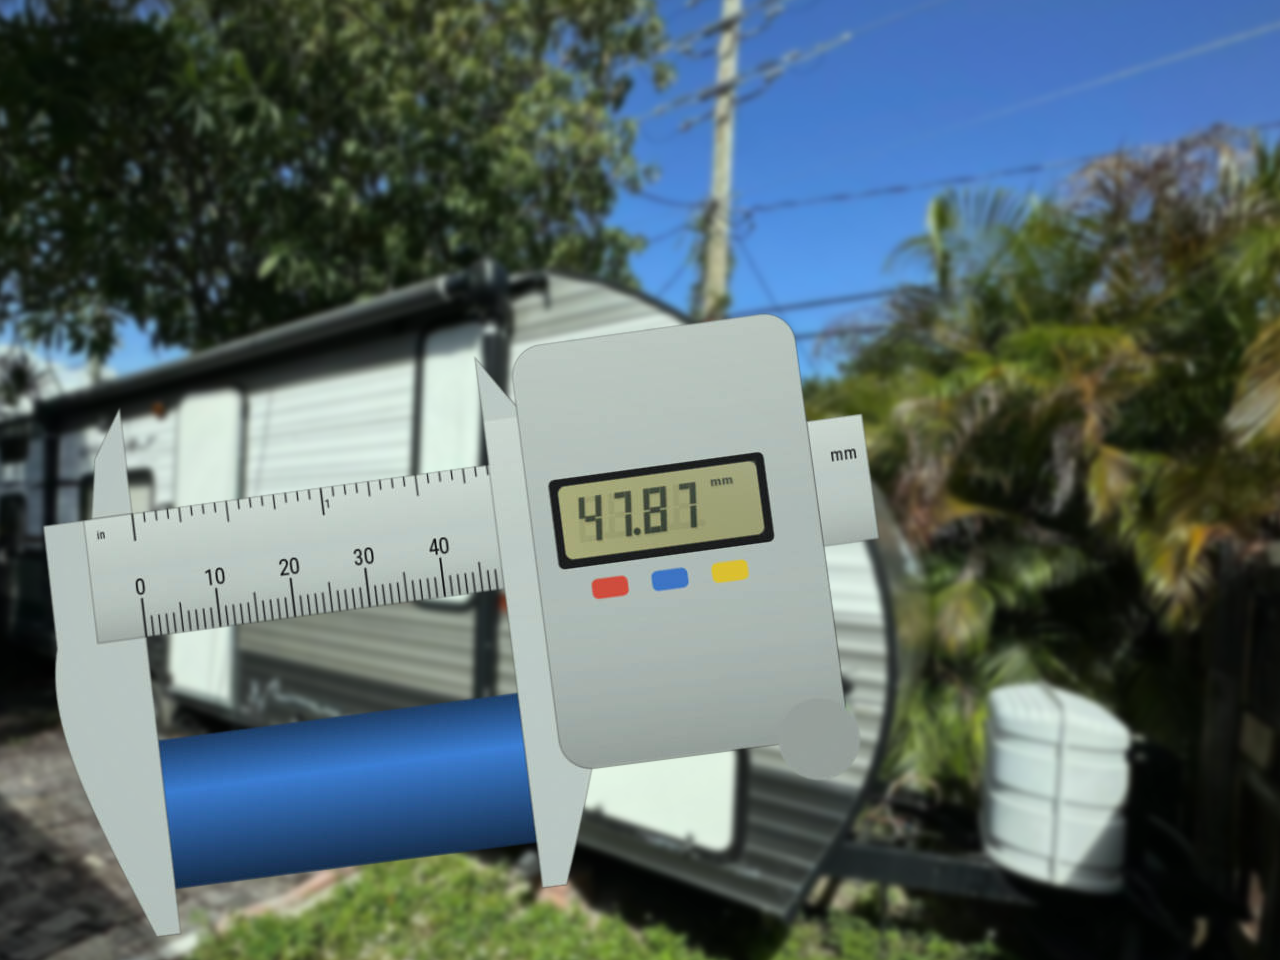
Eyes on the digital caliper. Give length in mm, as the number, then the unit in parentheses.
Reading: 47.87 (mm)
